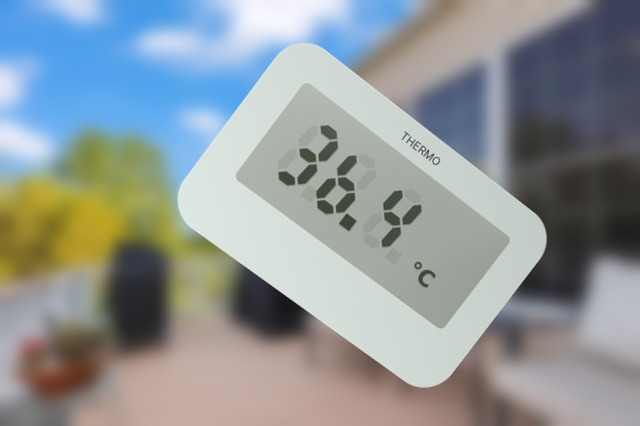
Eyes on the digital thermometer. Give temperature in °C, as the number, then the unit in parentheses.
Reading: 36.4 (°C)
